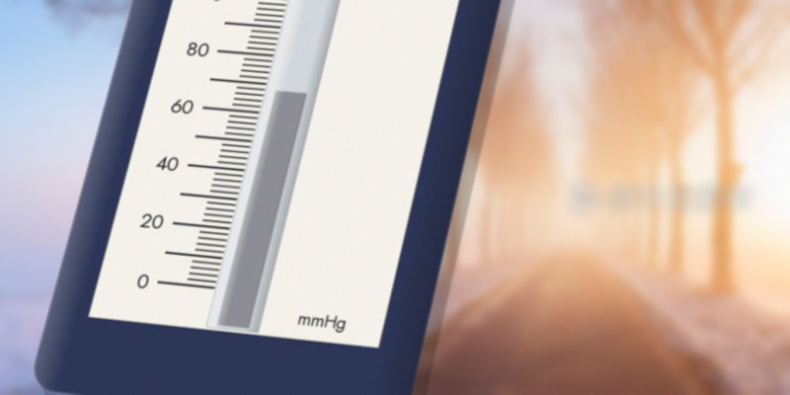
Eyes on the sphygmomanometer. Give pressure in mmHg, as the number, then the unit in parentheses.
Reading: 68 (mmHg)
